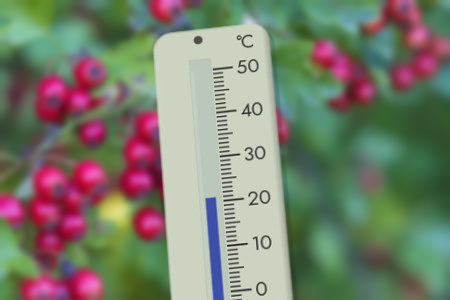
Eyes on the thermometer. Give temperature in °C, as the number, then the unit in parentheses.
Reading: 21 (°C)
